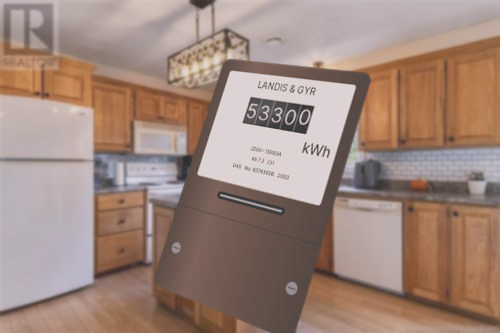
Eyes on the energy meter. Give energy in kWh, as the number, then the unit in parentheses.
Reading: 53300 (kWh)
